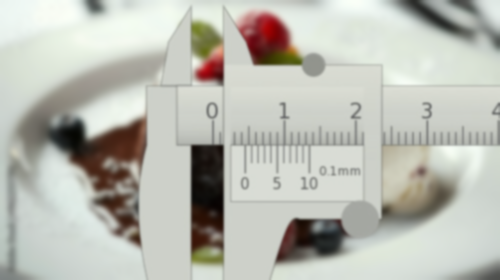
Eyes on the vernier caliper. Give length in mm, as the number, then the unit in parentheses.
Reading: 4.5 (mm)
